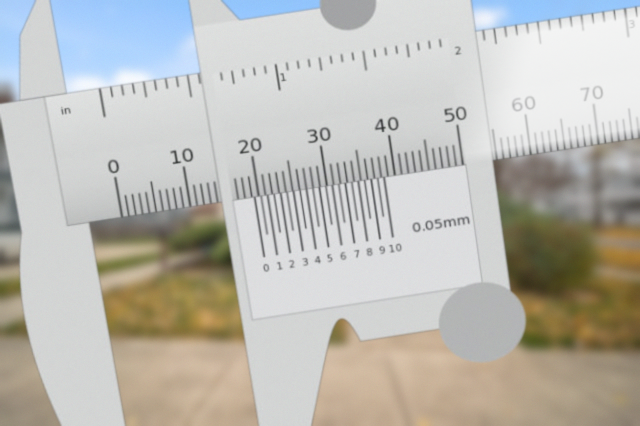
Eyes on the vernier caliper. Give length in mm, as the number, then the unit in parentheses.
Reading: 19.4 (mm)
